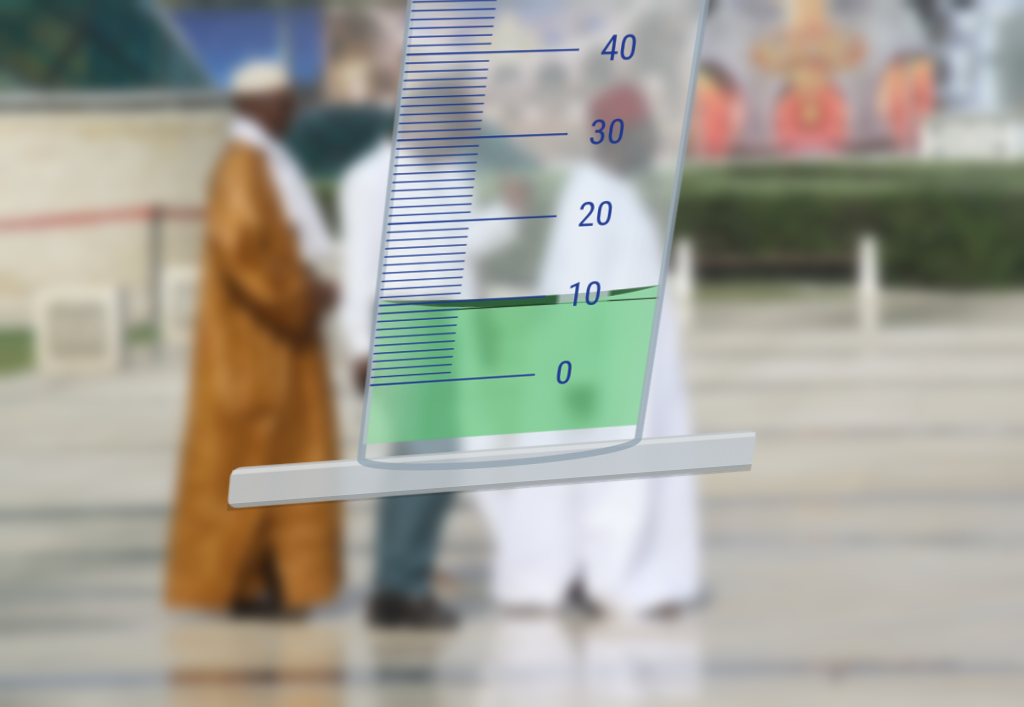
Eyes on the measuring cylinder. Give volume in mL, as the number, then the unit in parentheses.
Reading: 9 (mL)
